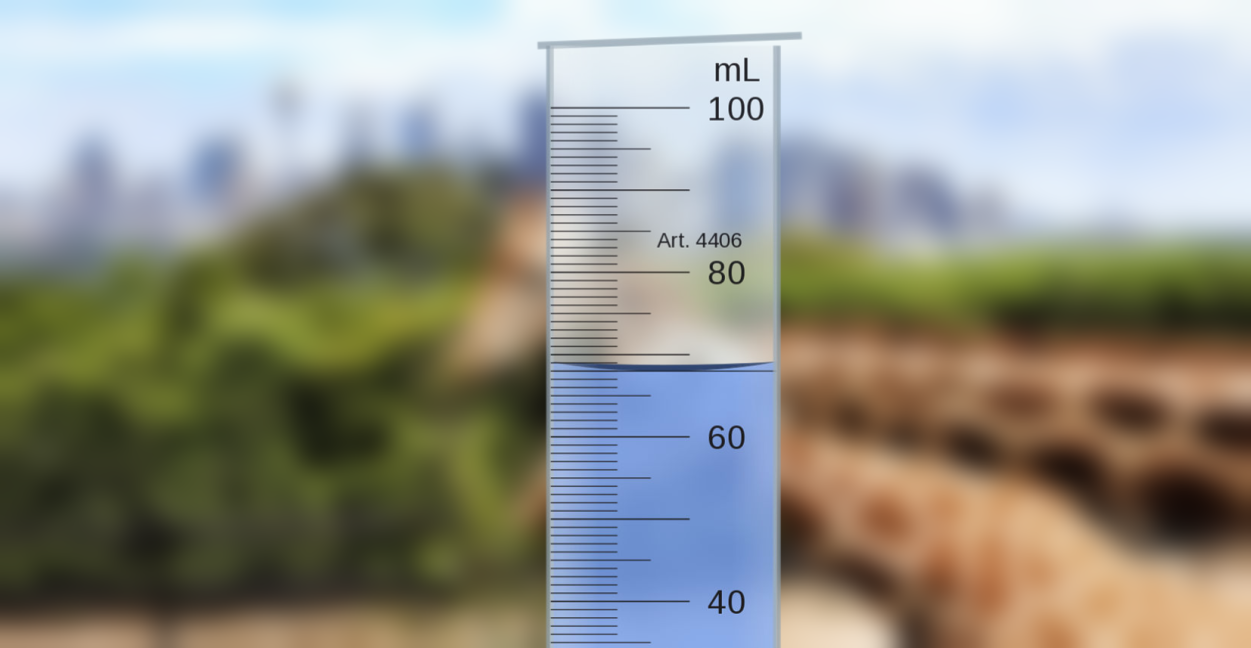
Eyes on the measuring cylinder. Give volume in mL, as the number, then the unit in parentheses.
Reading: 68 (mL)
